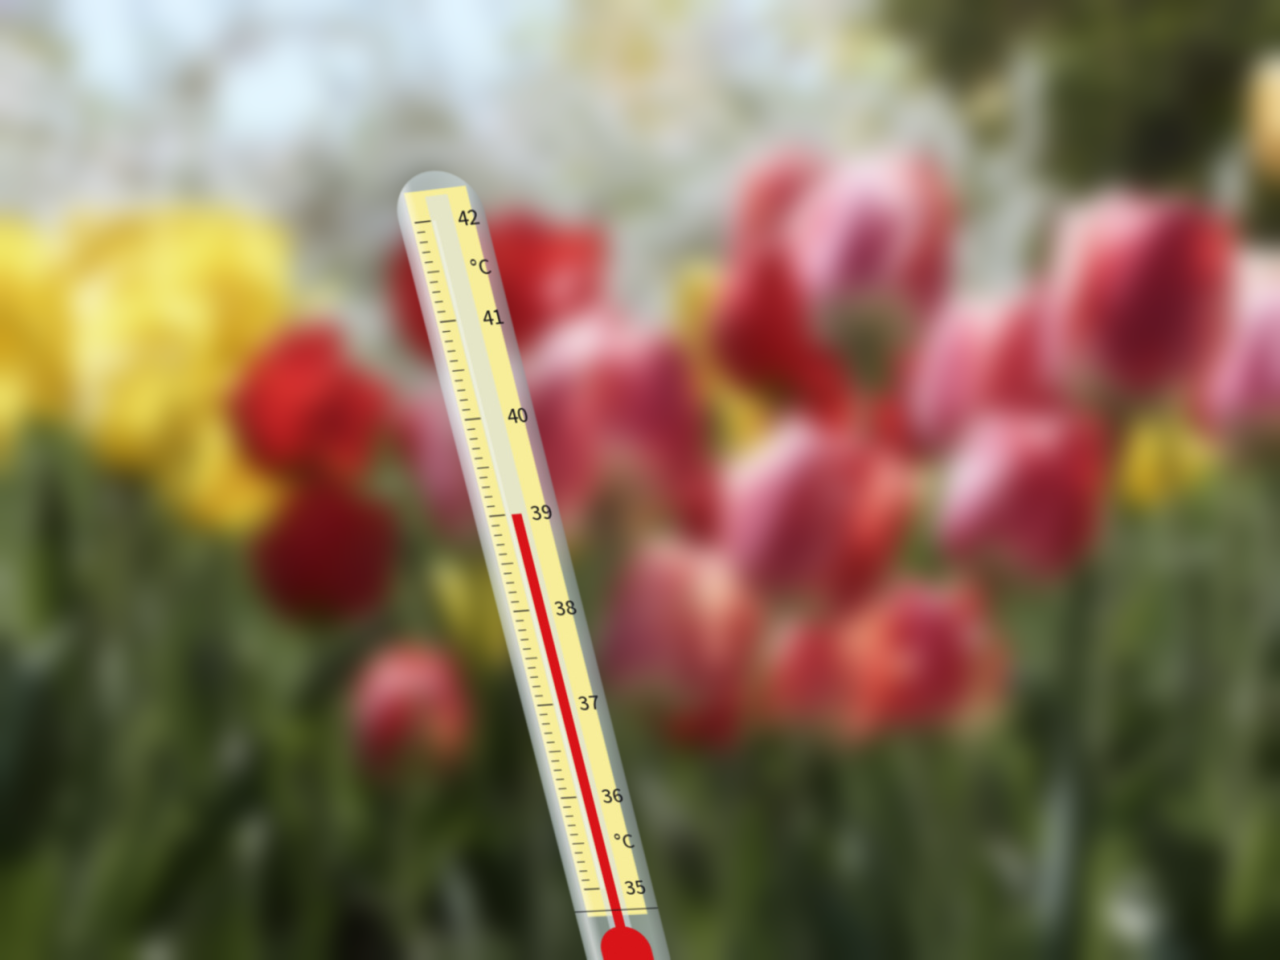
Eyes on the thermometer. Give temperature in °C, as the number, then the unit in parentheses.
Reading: 39 (°C)
